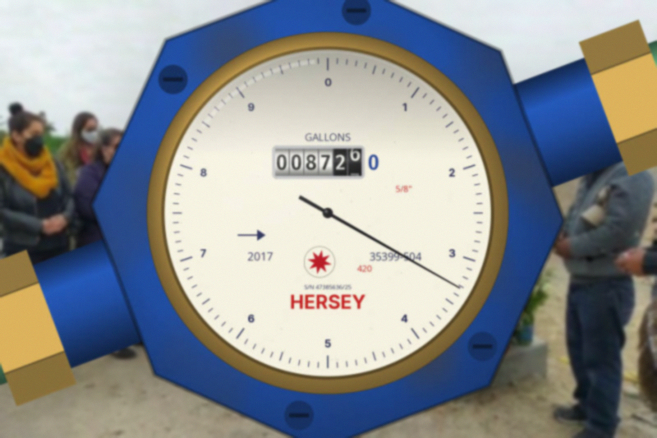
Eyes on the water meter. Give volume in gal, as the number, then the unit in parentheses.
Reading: 87263.3 (gal)
